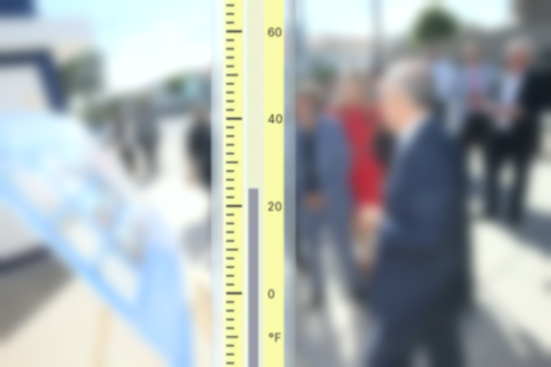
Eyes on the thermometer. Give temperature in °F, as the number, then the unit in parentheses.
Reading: 24 (°F)
